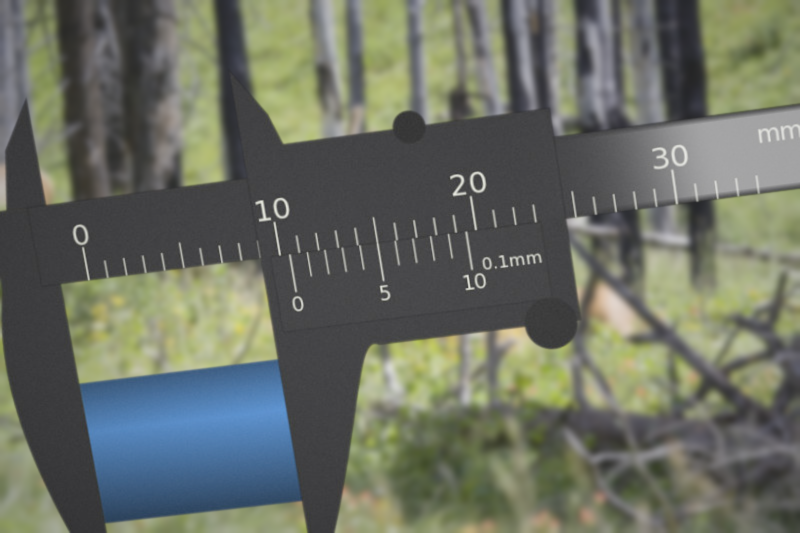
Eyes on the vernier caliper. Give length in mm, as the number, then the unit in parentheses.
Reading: 10.5 (mm)
